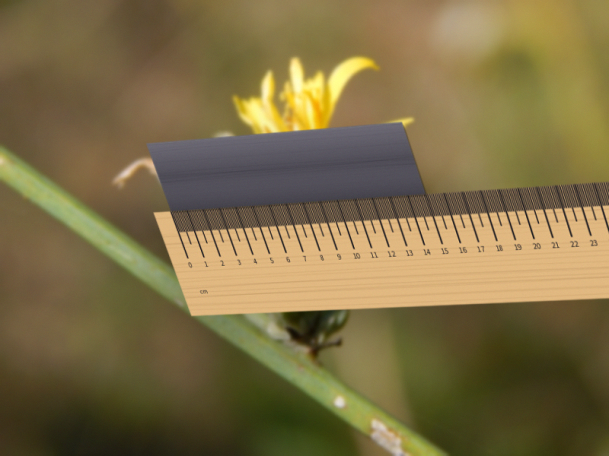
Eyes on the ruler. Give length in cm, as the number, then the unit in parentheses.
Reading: 15 (cm)
